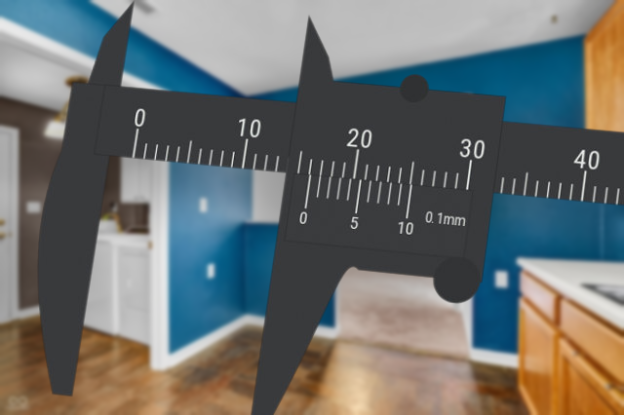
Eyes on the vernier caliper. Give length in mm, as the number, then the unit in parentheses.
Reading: 16.1 (mm)
